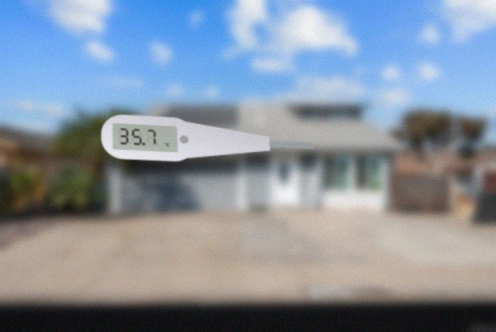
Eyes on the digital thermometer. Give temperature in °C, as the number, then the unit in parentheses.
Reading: 35.7 (°C)
